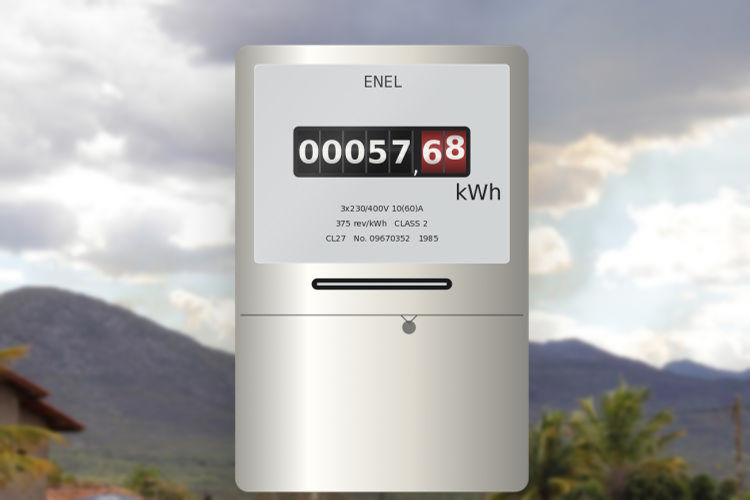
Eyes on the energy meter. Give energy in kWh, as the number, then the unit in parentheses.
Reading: 57.68 (kWh)
